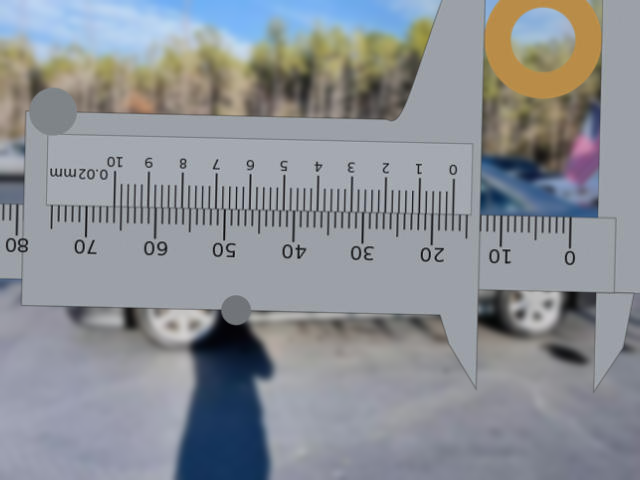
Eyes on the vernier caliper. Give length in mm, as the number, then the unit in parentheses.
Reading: 17.0 (mm)
